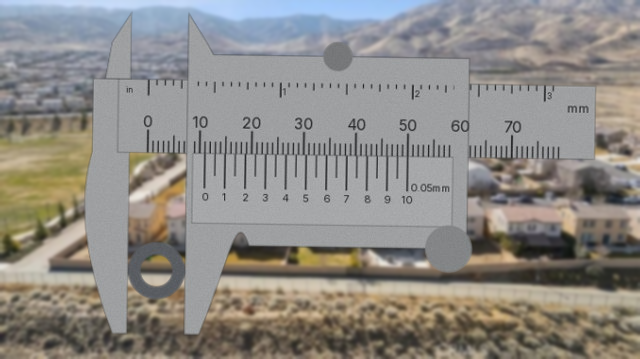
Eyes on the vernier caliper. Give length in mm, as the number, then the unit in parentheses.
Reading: 11.0 (mm)
